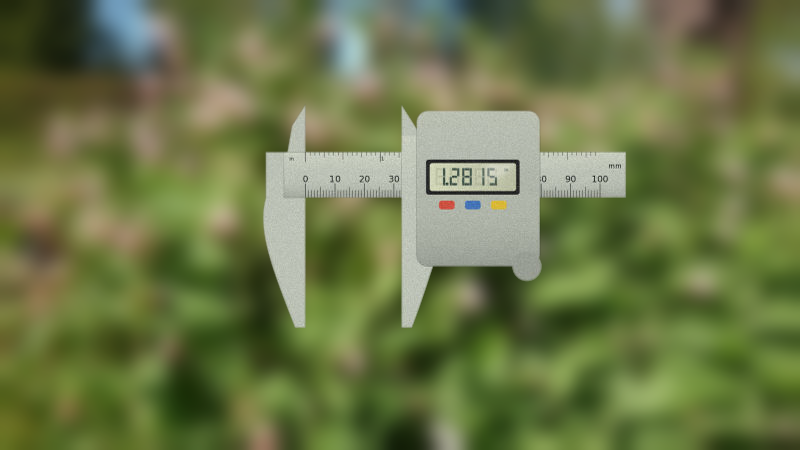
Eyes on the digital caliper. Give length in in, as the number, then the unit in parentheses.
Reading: 1.2815 (in)
